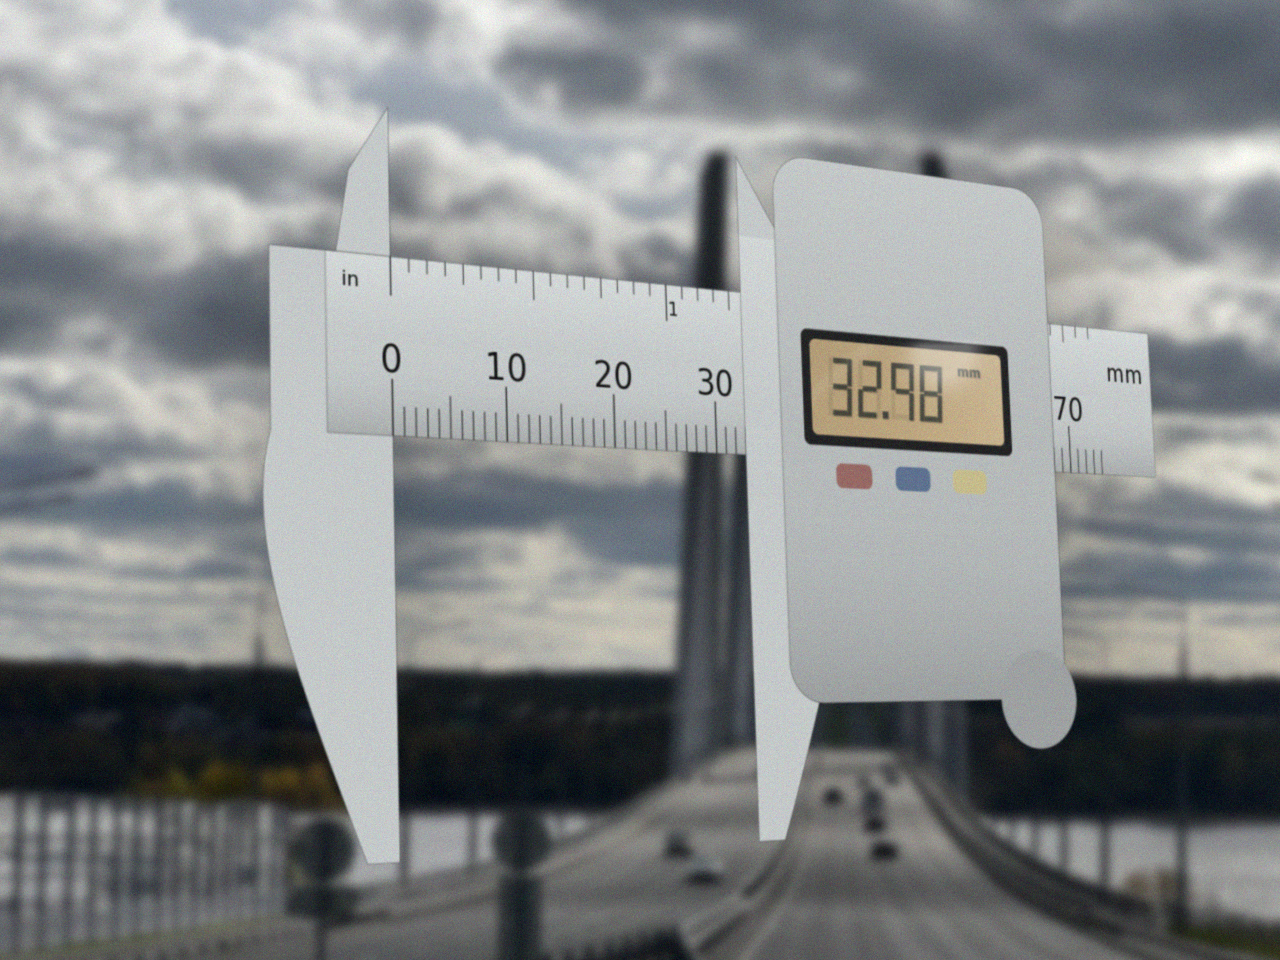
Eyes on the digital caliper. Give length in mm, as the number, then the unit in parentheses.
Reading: 32.98 (mm)
